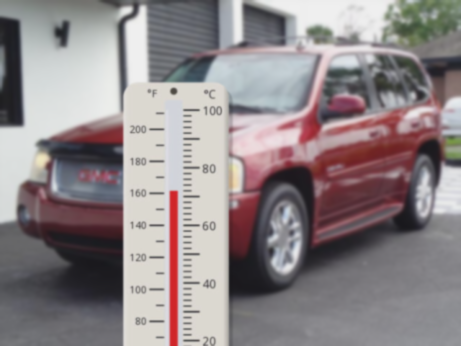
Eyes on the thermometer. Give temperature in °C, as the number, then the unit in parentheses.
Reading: 72 (°C)
